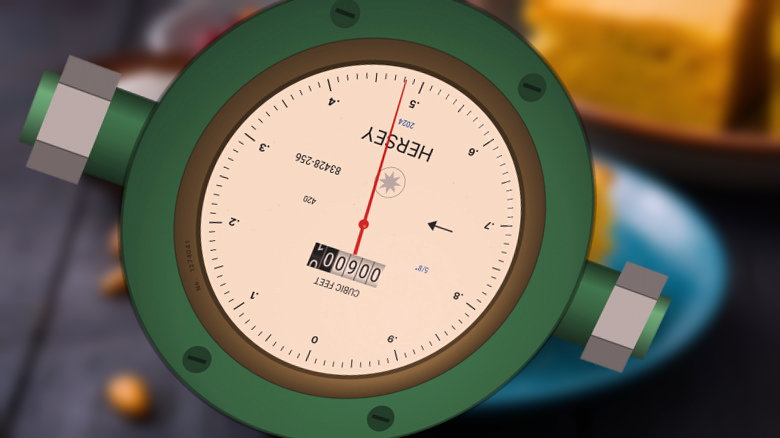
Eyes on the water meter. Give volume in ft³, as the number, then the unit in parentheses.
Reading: 6000.48 (ft³)
